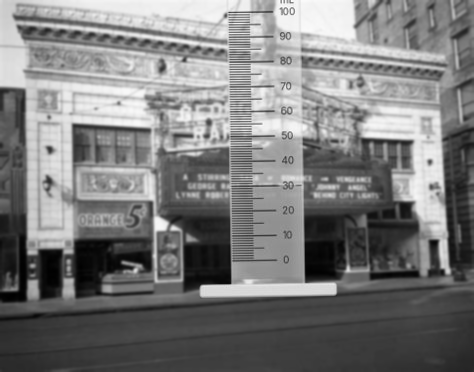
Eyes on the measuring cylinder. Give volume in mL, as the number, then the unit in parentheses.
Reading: 30 (mL)
